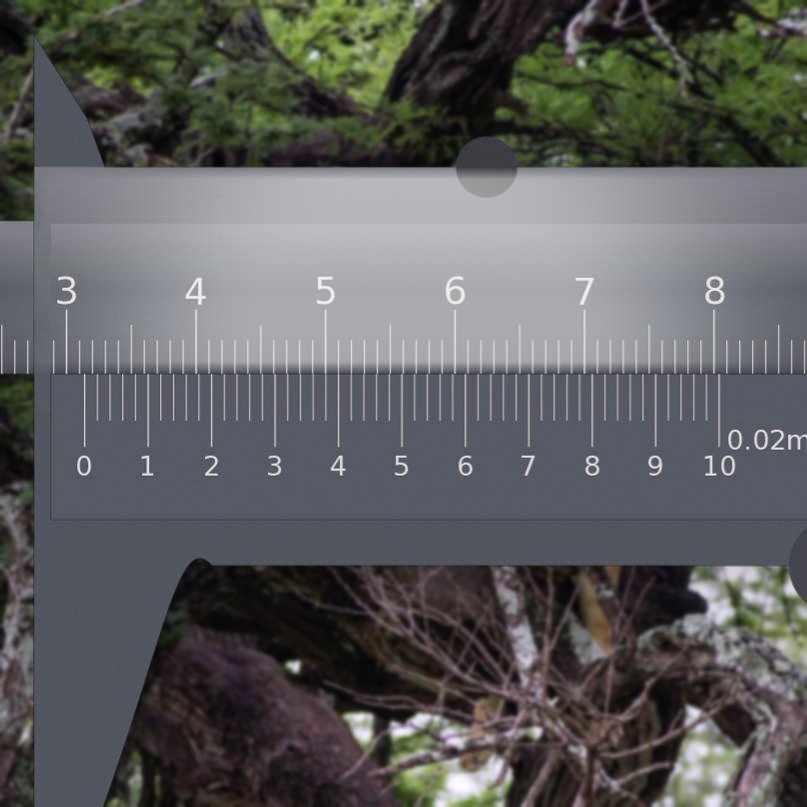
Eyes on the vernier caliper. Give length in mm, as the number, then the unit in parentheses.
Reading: 31.4 (mm)
